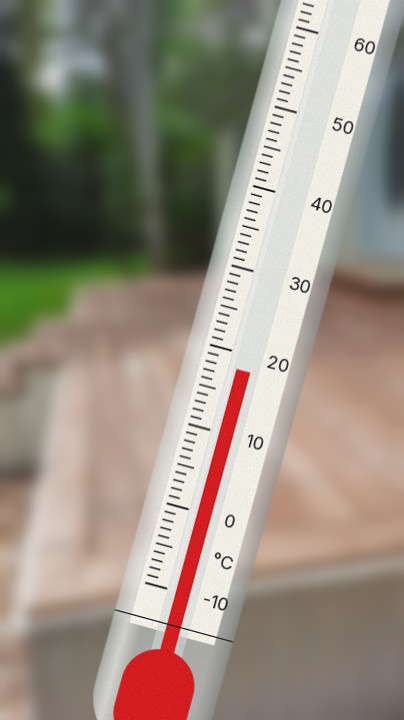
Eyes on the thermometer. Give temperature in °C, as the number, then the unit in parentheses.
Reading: 18 (°C)
